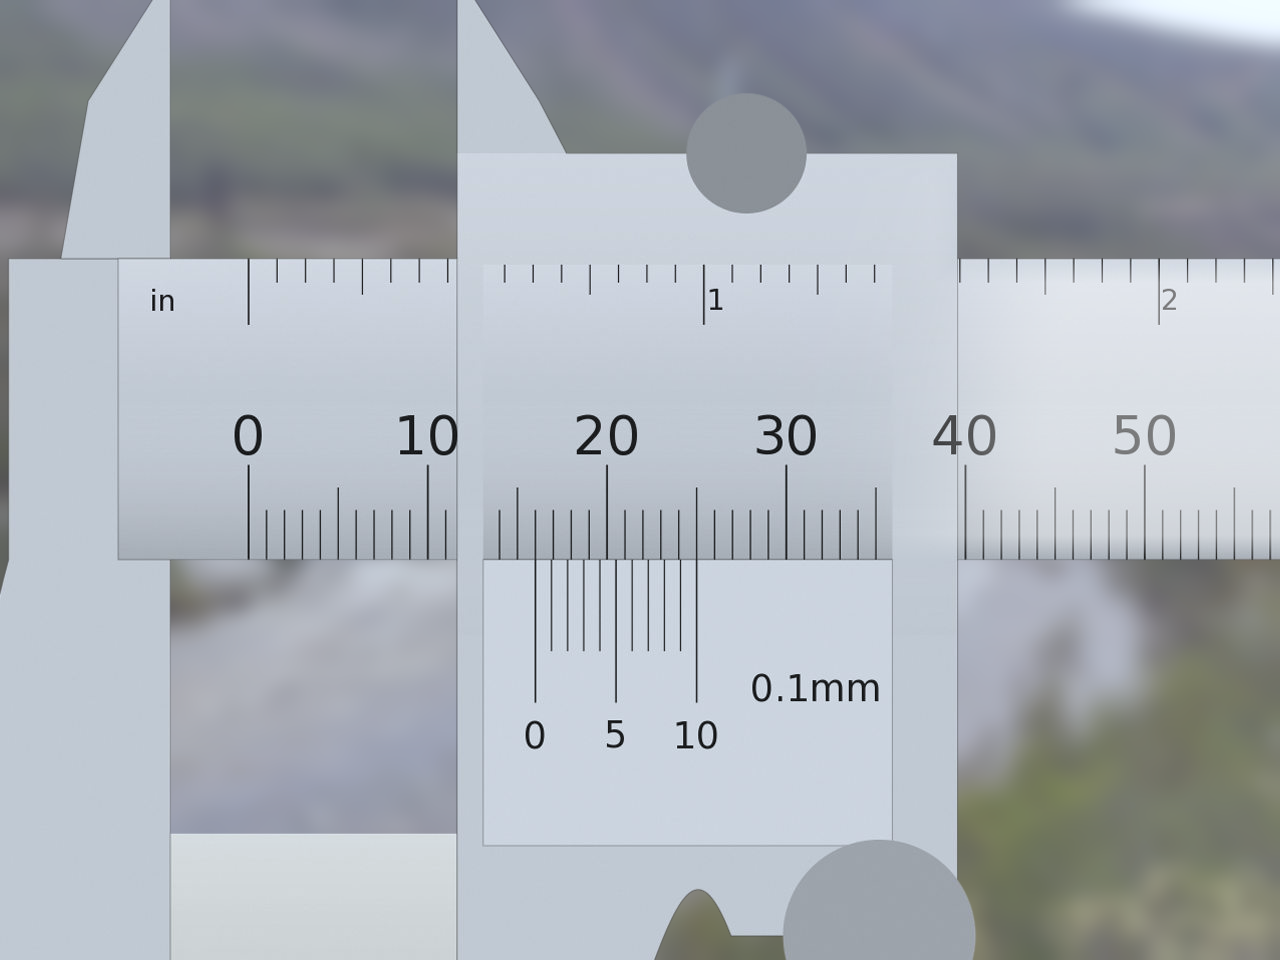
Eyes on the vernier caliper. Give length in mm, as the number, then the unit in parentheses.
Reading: 16.0 (mm)
